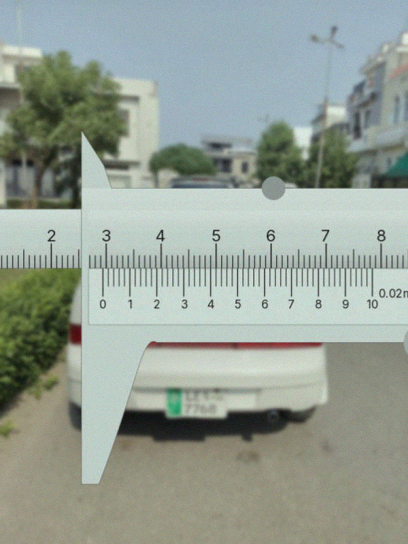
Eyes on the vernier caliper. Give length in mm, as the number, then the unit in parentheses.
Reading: 29.4 (mm)
